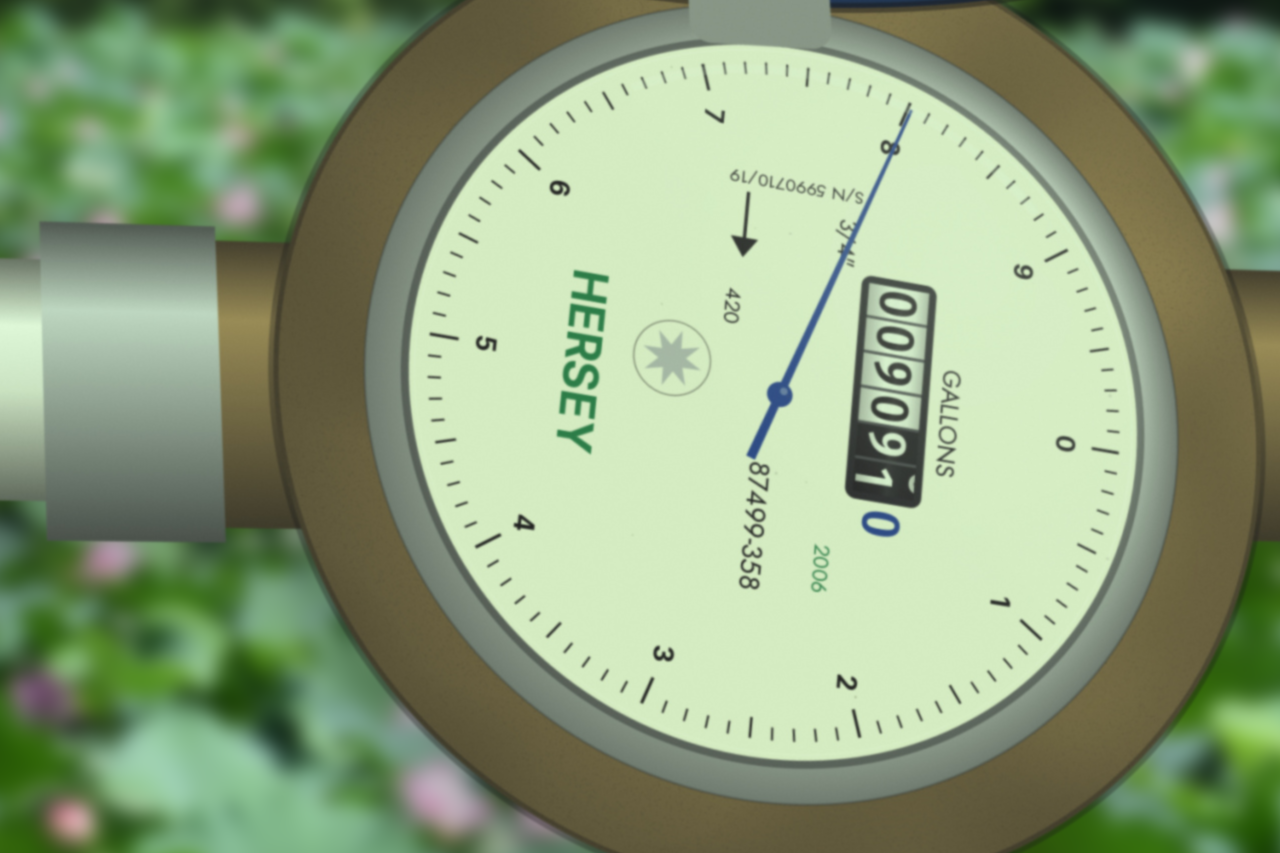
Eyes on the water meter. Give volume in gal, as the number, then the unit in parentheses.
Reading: 90908.0 (gal)
